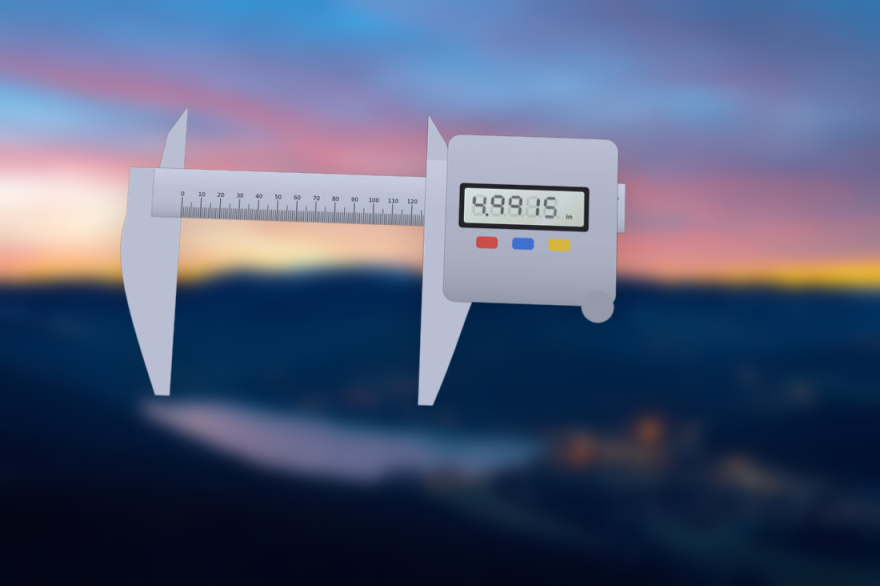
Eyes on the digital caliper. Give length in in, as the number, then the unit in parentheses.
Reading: 4.9915 (in)
